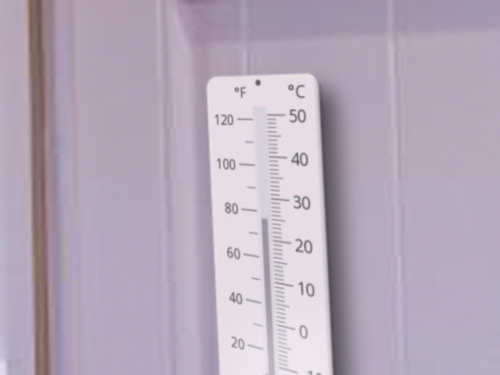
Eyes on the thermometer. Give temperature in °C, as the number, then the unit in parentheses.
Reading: 25 (°C)
